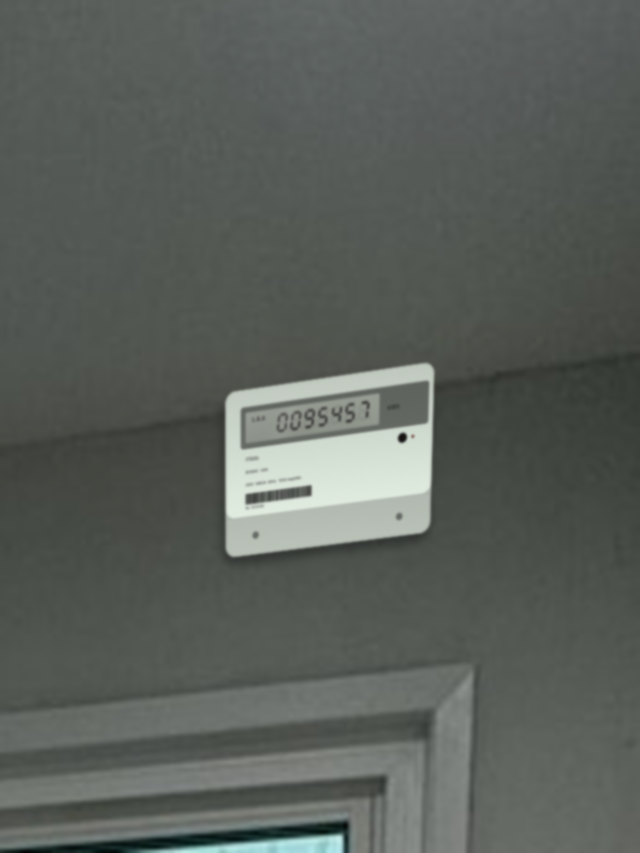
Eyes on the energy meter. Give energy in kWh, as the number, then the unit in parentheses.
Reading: 95457 (kWh)
